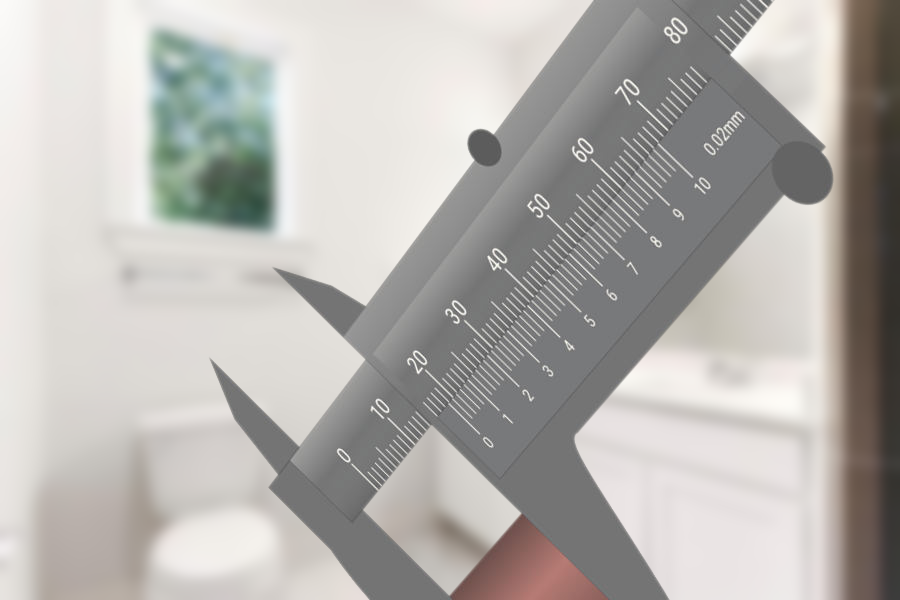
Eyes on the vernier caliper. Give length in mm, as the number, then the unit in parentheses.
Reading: 18.8 (mm)
